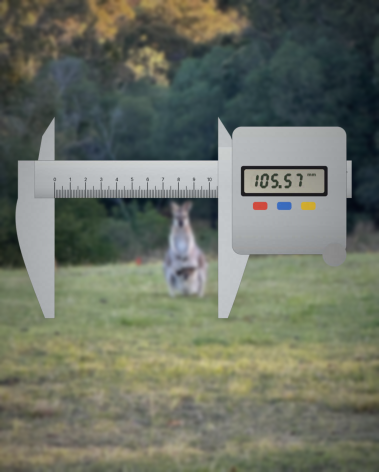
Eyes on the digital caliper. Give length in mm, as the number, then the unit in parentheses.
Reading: 105.57 (mm)
